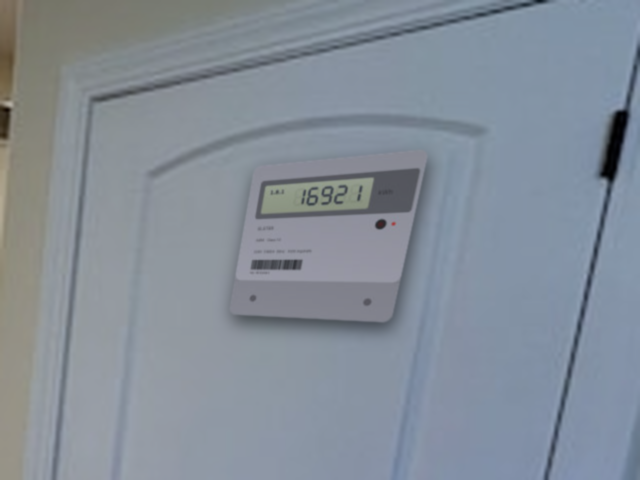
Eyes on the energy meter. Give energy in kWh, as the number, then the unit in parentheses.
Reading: 16921 (kWh)
